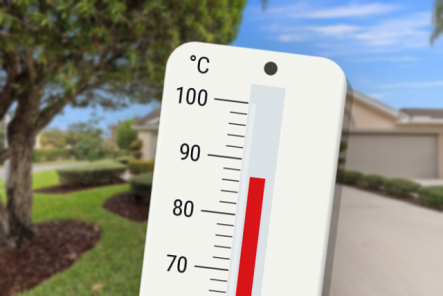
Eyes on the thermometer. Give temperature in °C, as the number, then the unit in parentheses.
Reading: 87 (°C)
